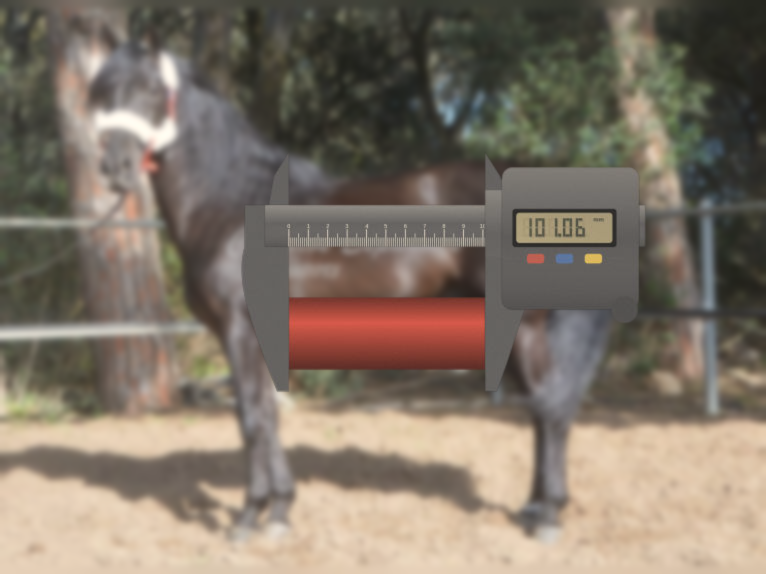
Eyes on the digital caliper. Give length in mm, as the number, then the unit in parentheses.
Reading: 101.06 (mm)
